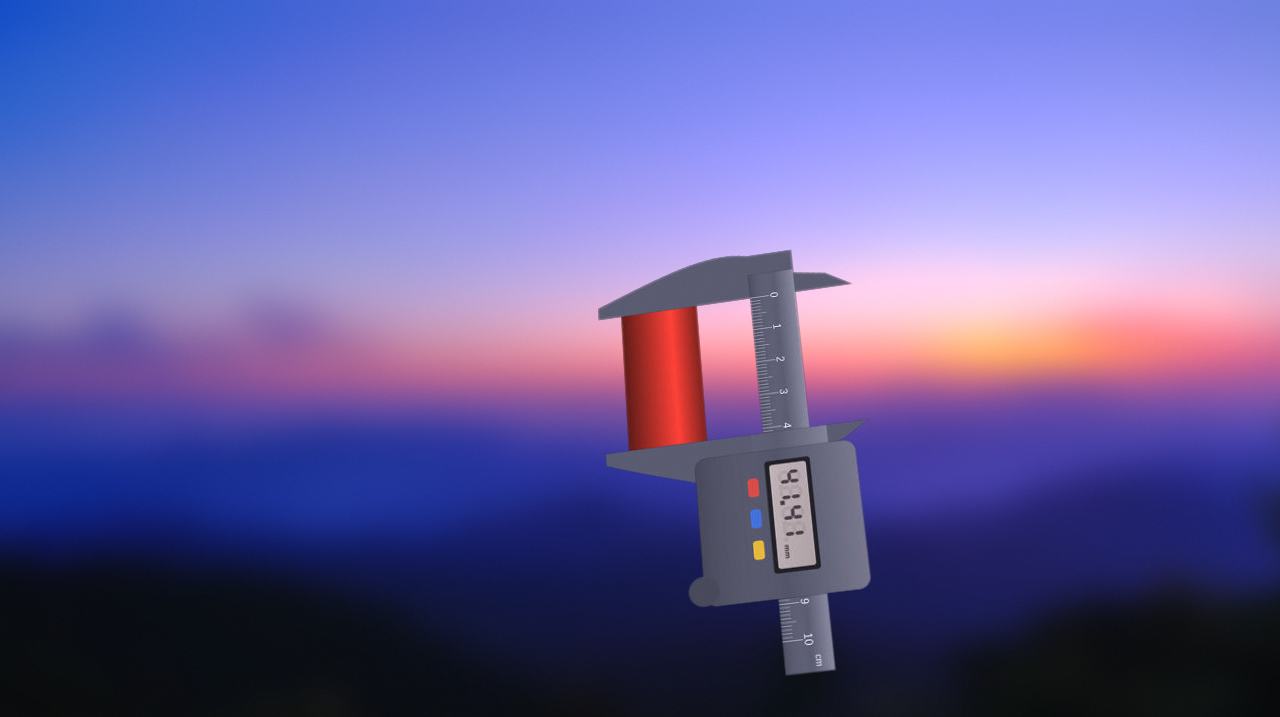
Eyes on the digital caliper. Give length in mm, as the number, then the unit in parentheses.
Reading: 41.41 (mm)
